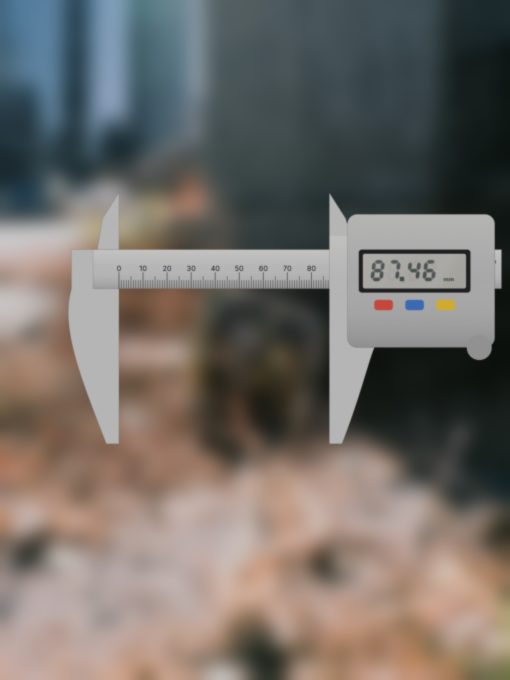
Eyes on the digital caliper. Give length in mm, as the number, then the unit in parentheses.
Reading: 87.46 (mm)
